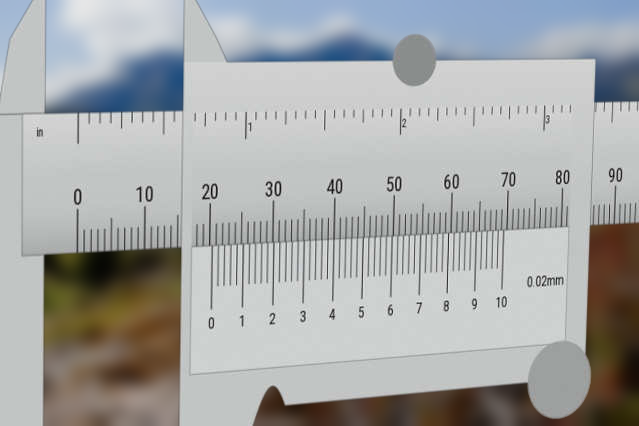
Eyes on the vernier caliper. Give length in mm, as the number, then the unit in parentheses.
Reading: 20.4 (mm)
